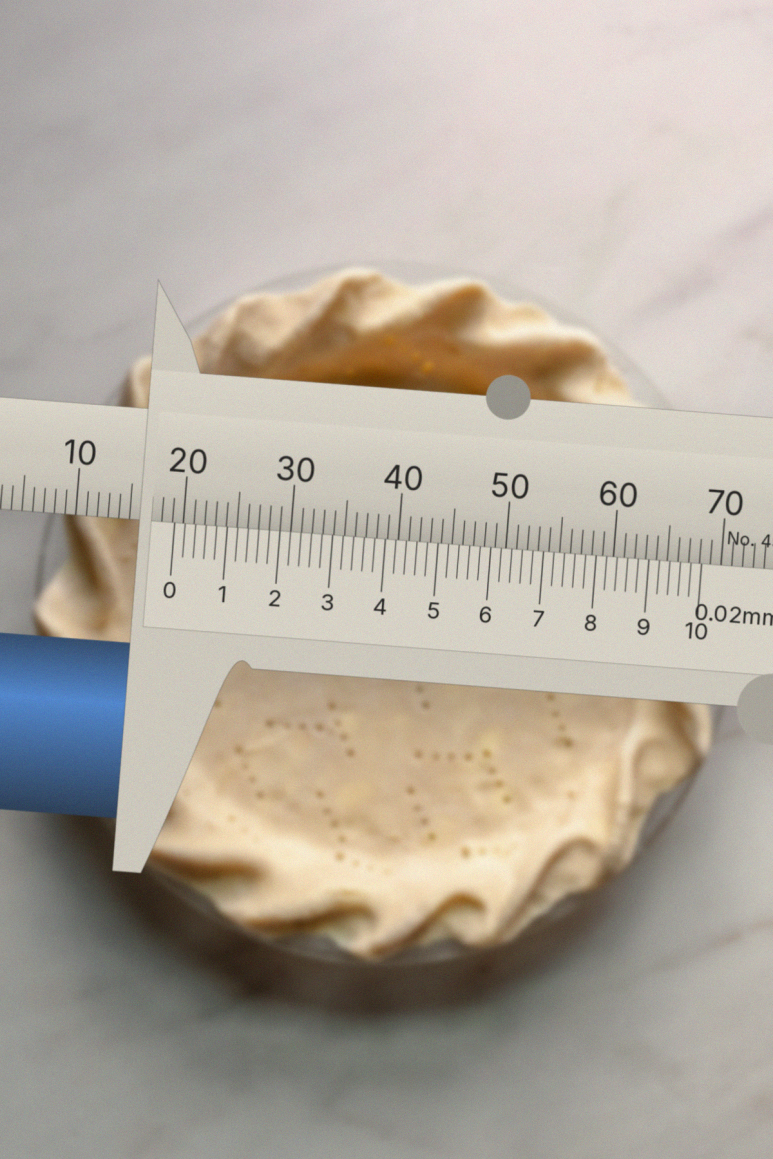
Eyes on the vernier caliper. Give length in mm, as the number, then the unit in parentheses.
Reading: 19.2 (mm)
